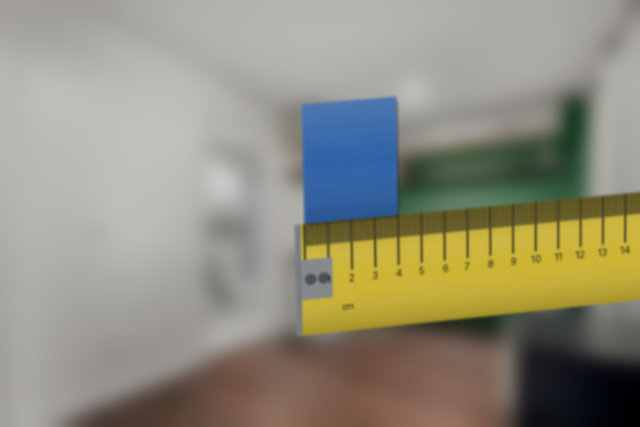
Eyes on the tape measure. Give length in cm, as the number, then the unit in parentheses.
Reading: 4 (cm)
